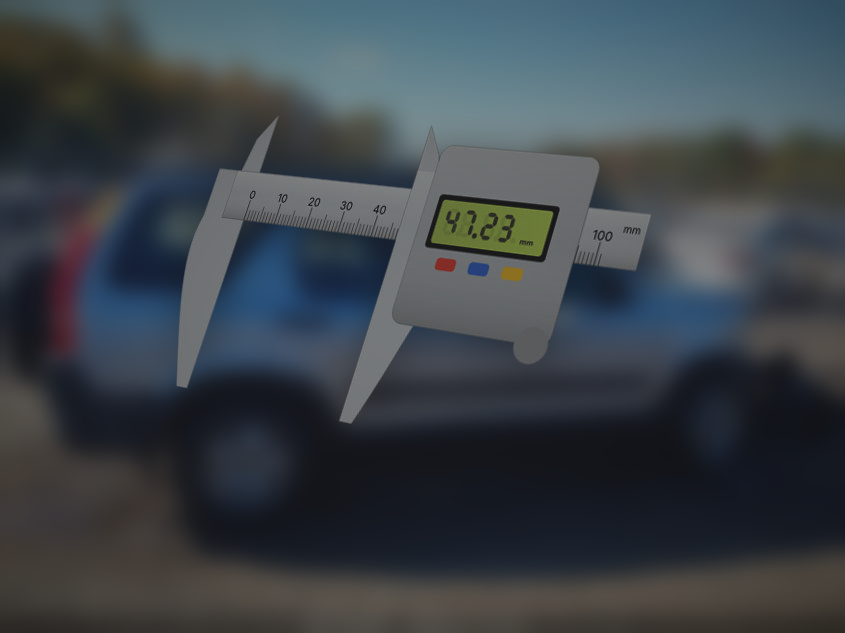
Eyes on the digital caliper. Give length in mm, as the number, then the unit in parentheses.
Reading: 47.23 (mm)
